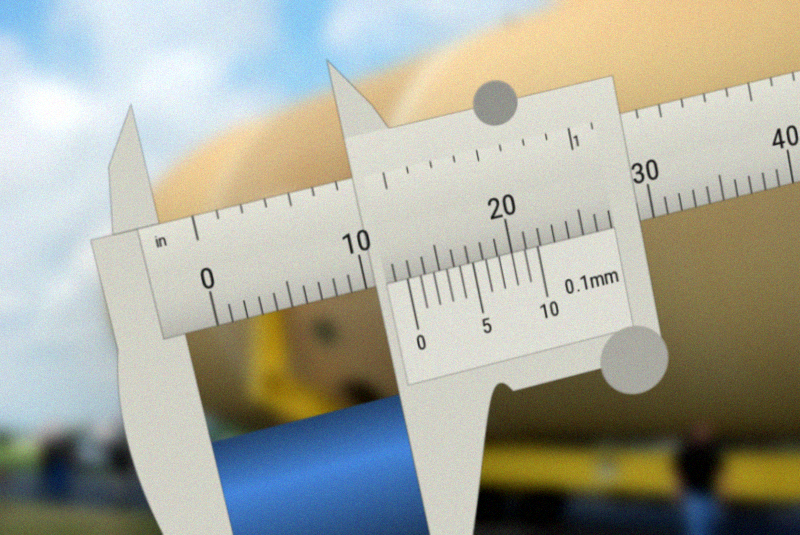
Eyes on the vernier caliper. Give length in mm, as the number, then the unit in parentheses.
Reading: 12.8 (mm)
